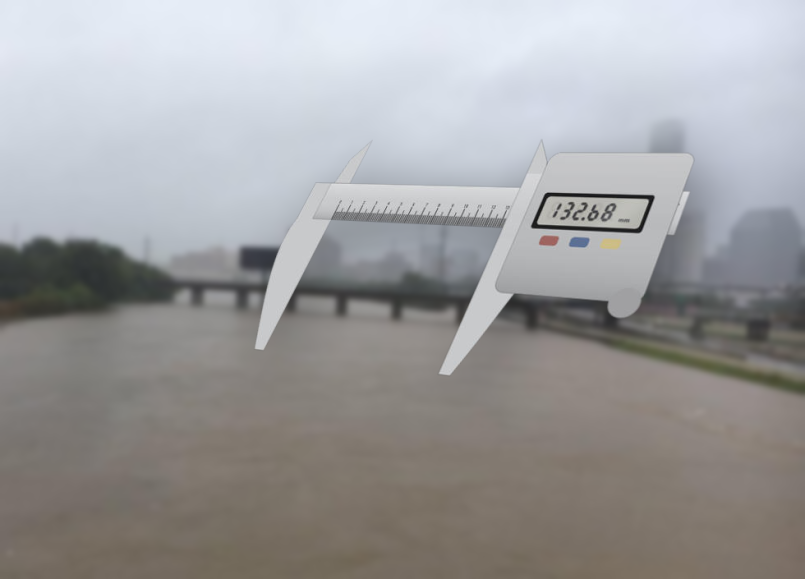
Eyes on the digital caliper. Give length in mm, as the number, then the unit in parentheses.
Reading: 132.68 (mm)
